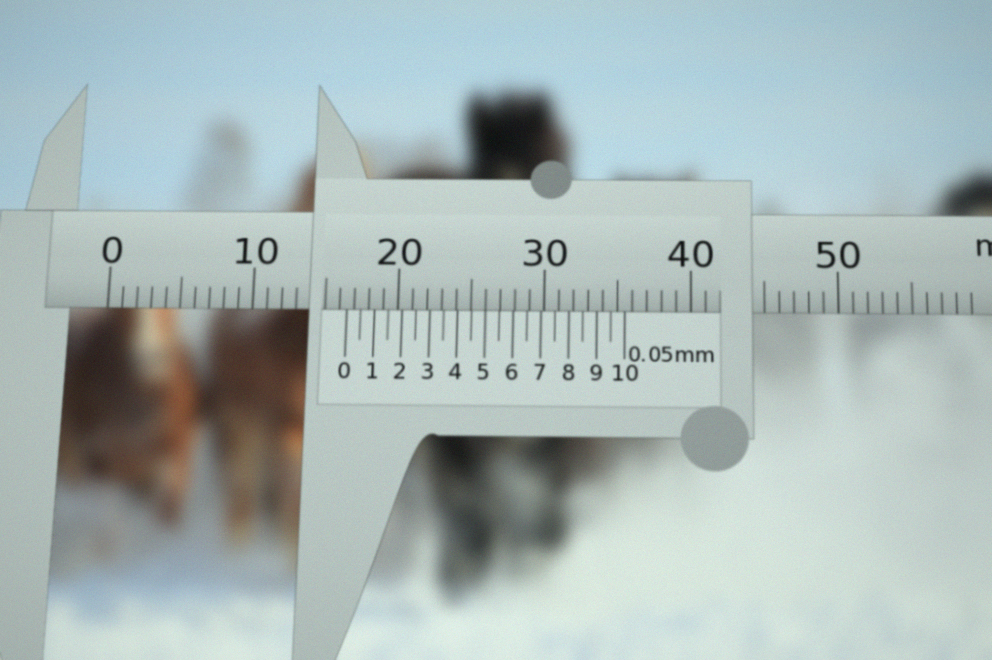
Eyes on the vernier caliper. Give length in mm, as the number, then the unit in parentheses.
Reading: 16.5 (mm)
